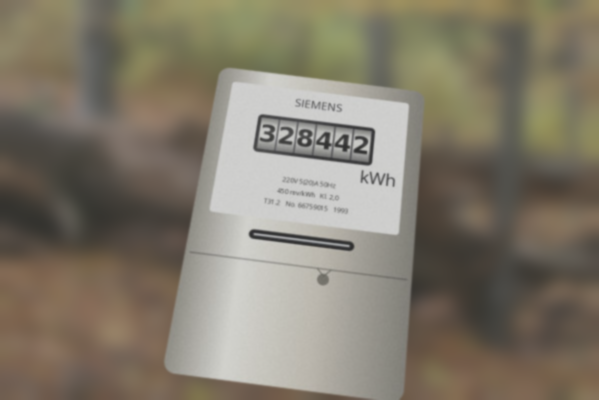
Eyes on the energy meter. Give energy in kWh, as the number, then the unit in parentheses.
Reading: 328442 (kWh)
